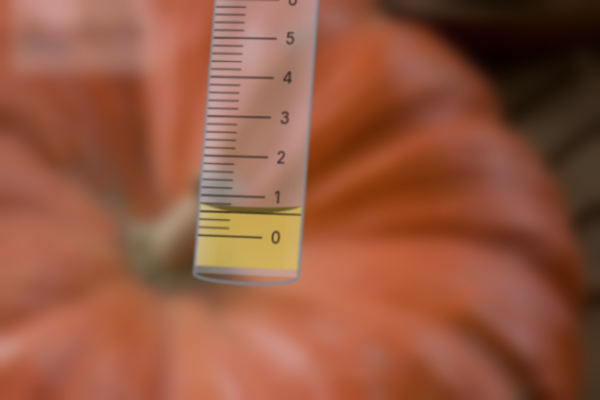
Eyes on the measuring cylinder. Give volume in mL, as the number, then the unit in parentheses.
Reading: 0.6 (mL)
